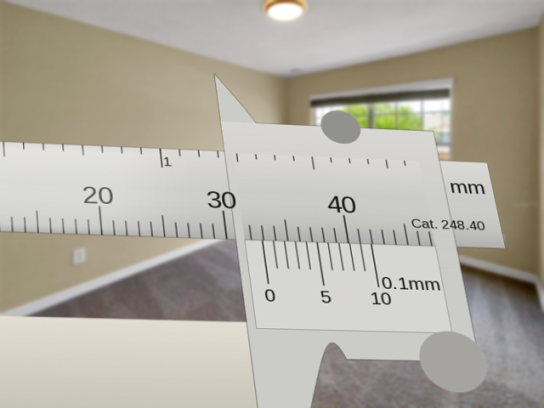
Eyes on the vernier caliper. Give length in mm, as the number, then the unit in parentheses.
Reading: 32.9 (mm)
